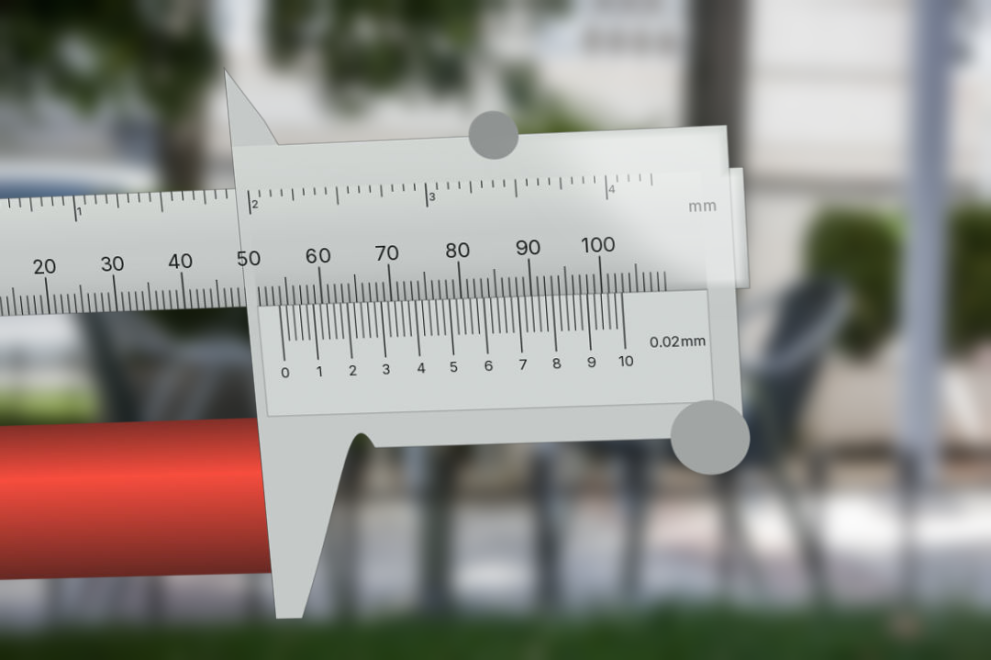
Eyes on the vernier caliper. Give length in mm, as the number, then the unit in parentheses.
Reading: 53.8 (mm)
